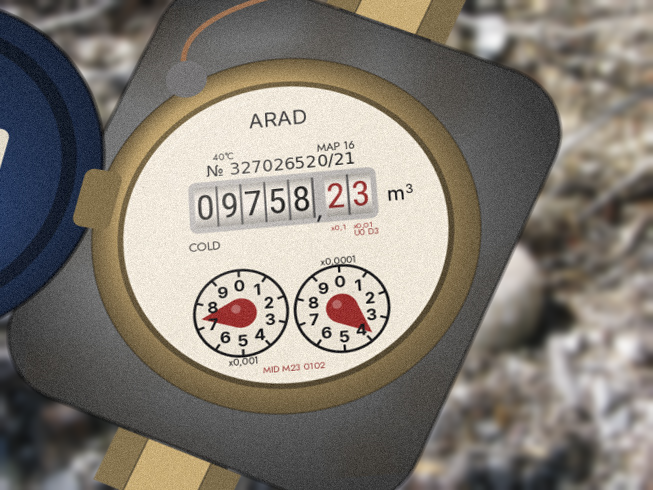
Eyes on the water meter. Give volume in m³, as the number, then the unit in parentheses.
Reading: 9758.2373 (m³)
